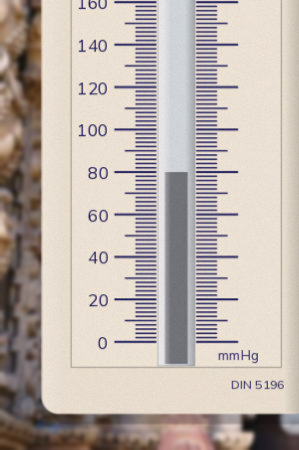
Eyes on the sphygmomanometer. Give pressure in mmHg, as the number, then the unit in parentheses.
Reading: 80 (mmHg)
